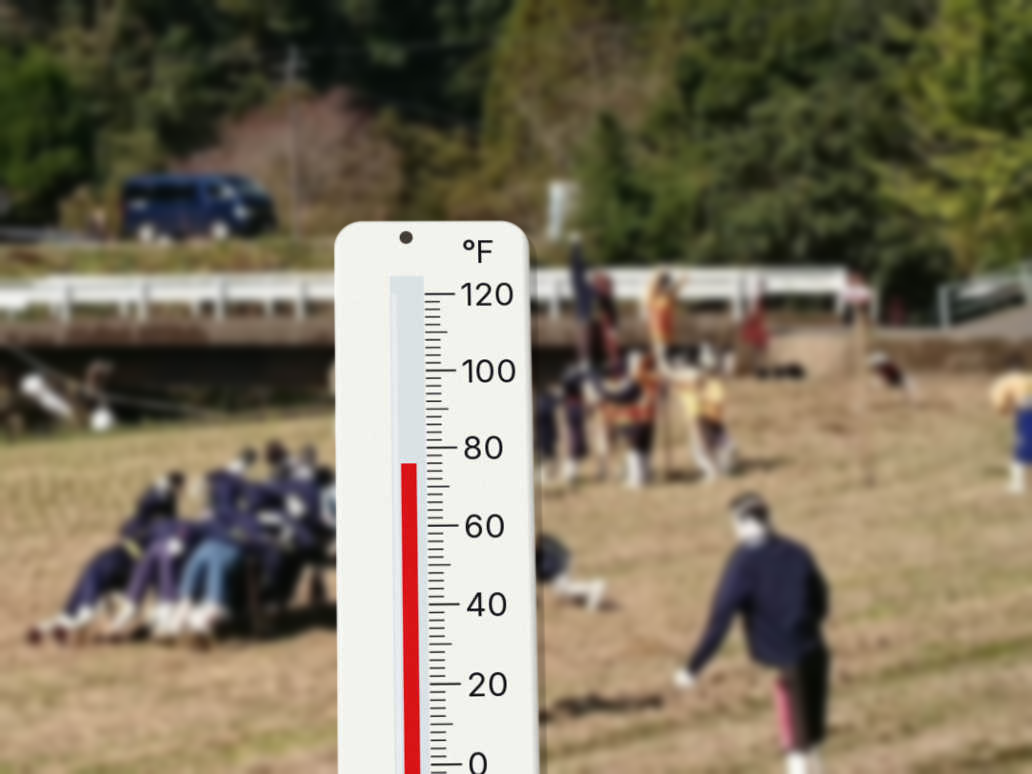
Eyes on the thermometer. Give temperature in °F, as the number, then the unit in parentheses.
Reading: 76 (°F)
